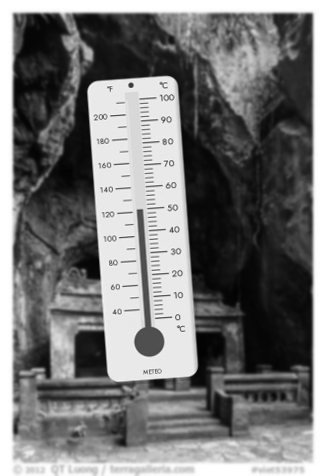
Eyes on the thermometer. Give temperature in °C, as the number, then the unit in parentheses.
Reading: 50 (°C)
